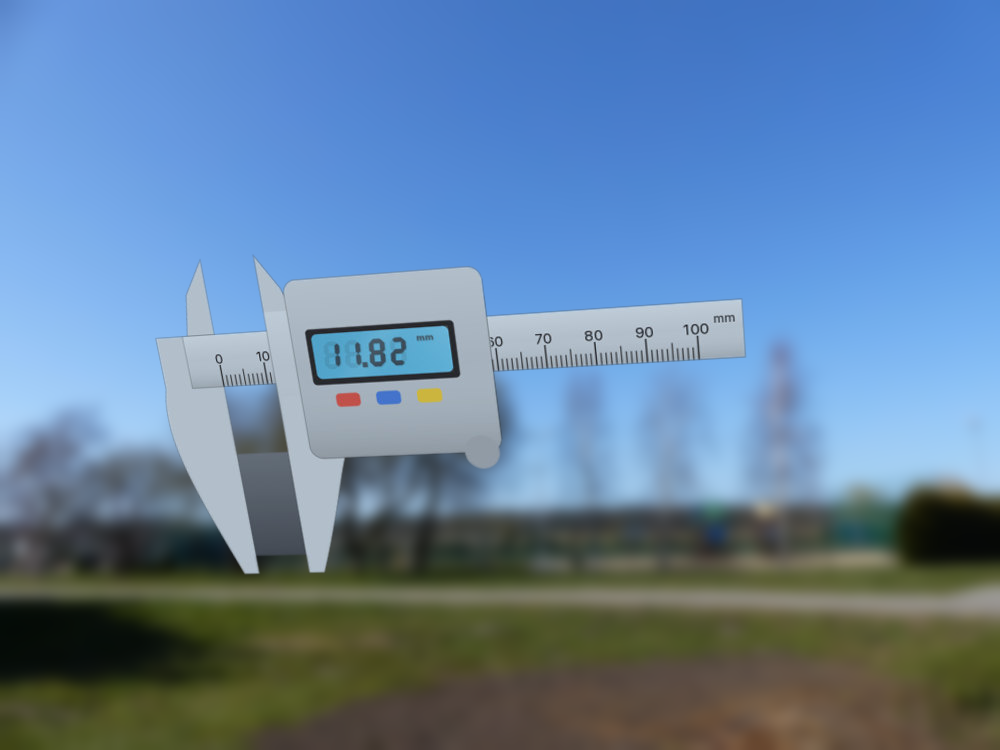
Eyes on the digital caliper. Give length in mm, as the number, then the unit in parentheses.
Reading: 11.82 (mm)
